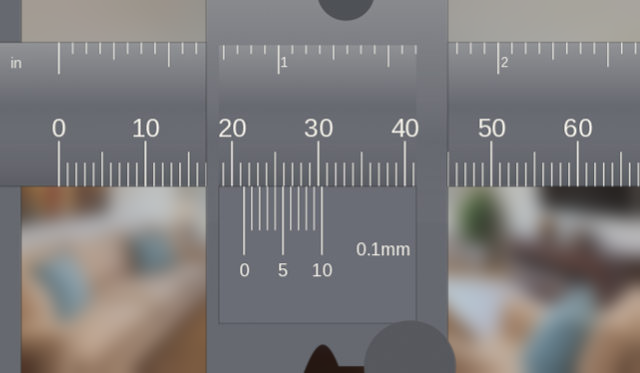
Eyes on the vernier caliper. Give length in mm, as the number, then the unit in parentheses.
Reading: 21.4 (mm)
